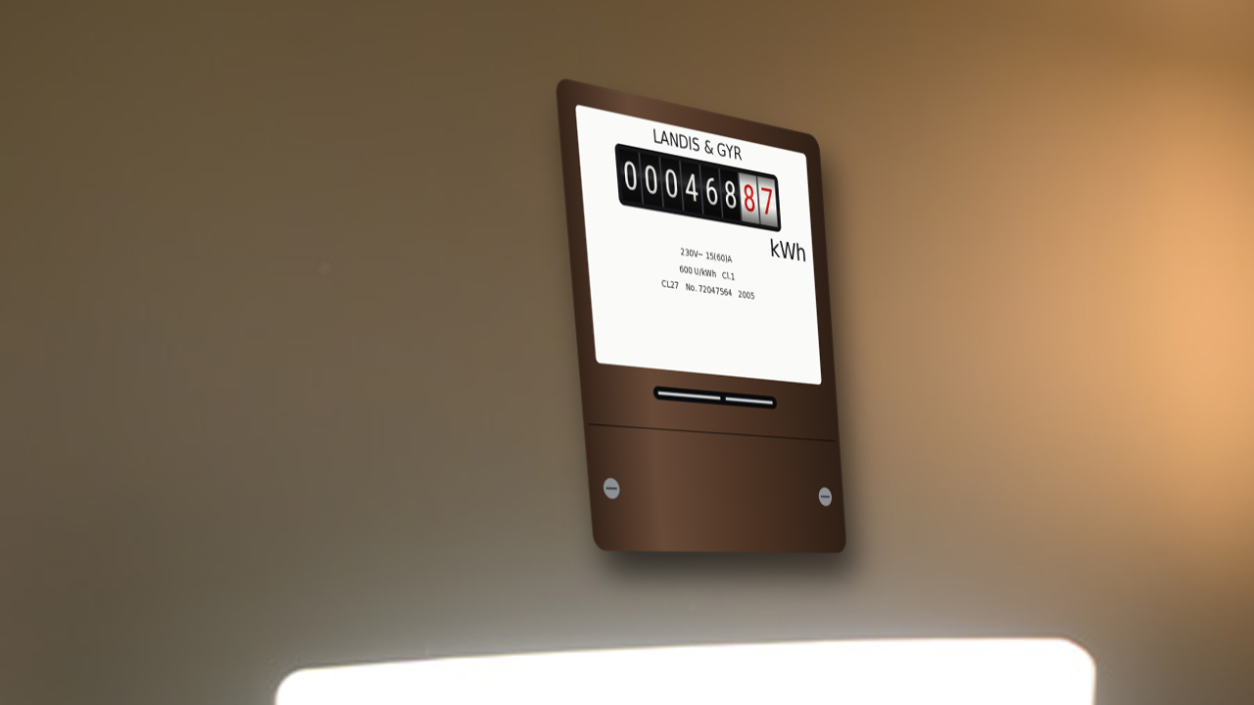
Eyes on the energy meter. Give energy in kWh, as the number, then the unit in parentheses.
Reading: 468.87 (kWh)
